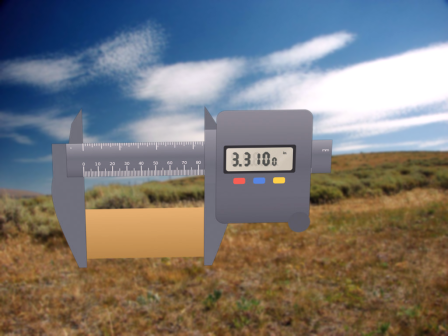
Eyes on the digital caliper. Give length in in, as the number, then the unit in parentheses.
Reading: 3.3100 (in)
